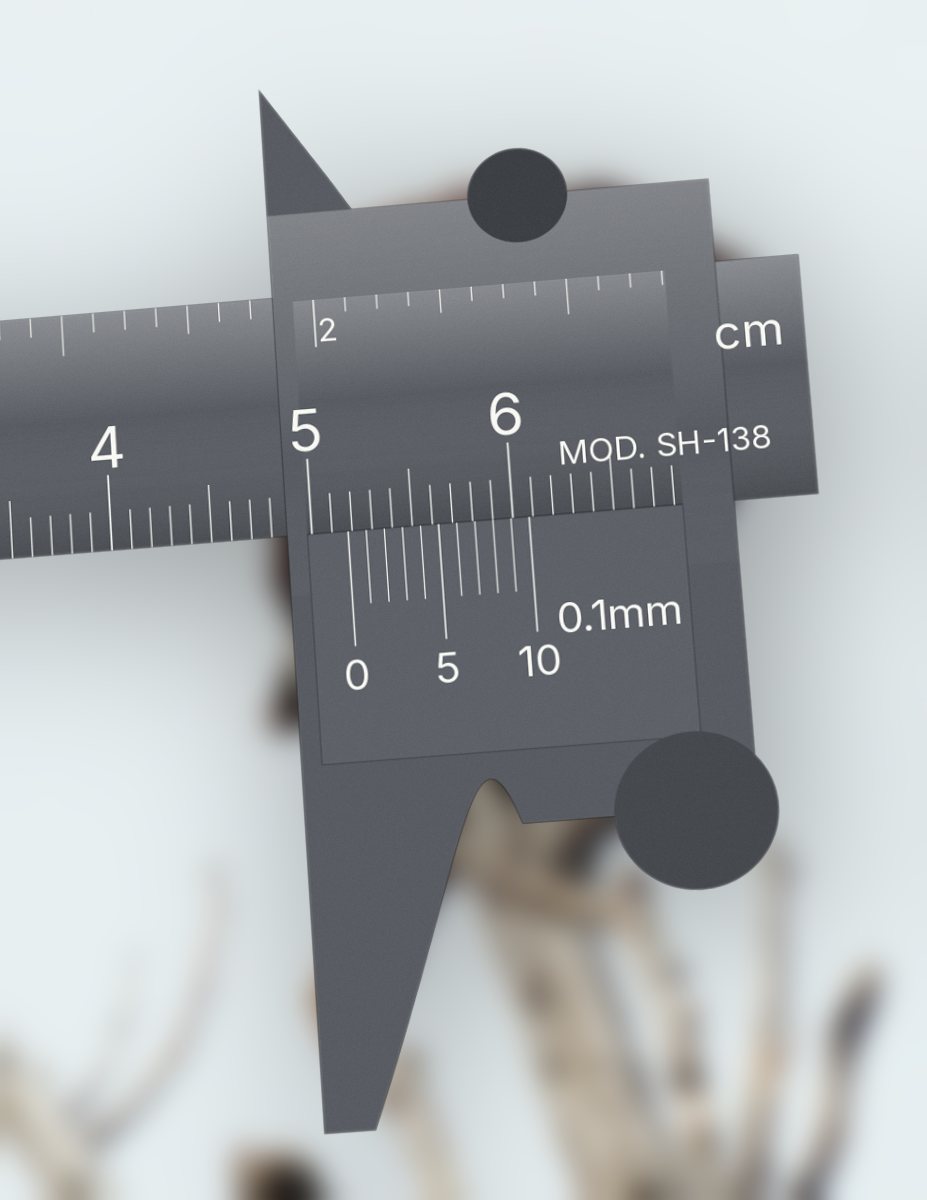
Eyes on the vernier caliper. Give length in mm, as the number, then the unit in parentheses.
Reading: 51.8 (mm)
